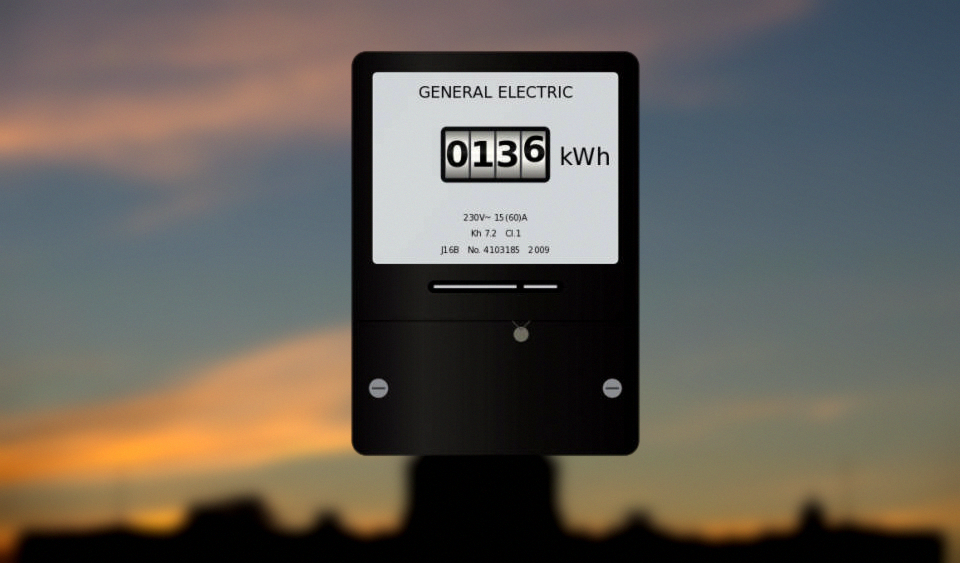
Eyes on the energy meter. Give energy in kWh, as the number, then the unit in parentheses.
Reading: 136 (kWh)
